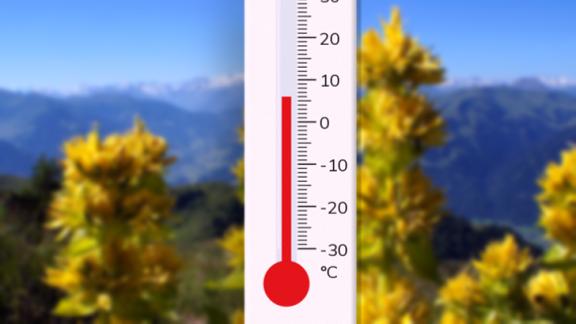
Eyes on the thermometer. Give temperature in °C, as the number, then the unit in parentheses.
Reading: 6 (°C)
